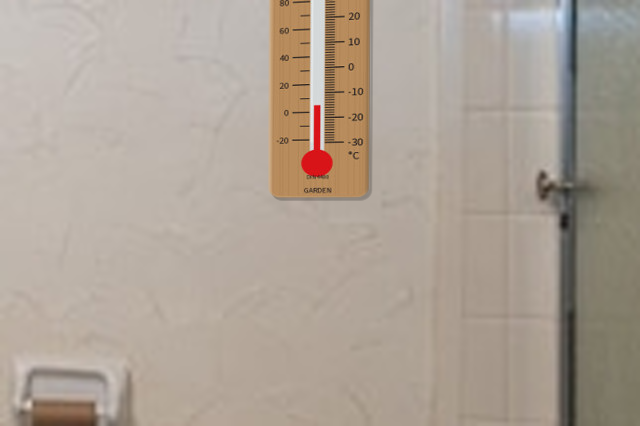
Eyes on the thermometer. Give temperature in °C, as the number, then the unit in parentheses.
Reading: -15 (°C)
